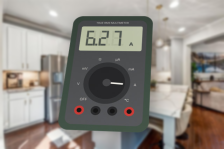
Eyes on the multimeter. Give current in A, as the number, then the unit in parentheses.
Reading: 6.27 (A)
